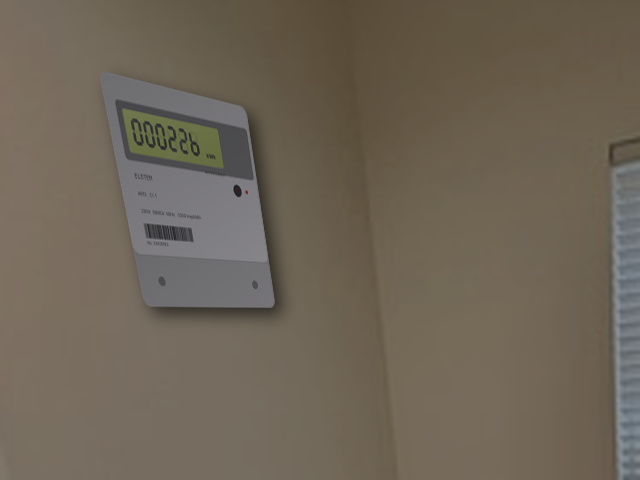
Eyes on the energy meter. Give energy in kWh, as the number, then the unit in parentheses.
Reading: 226 (kWh)
